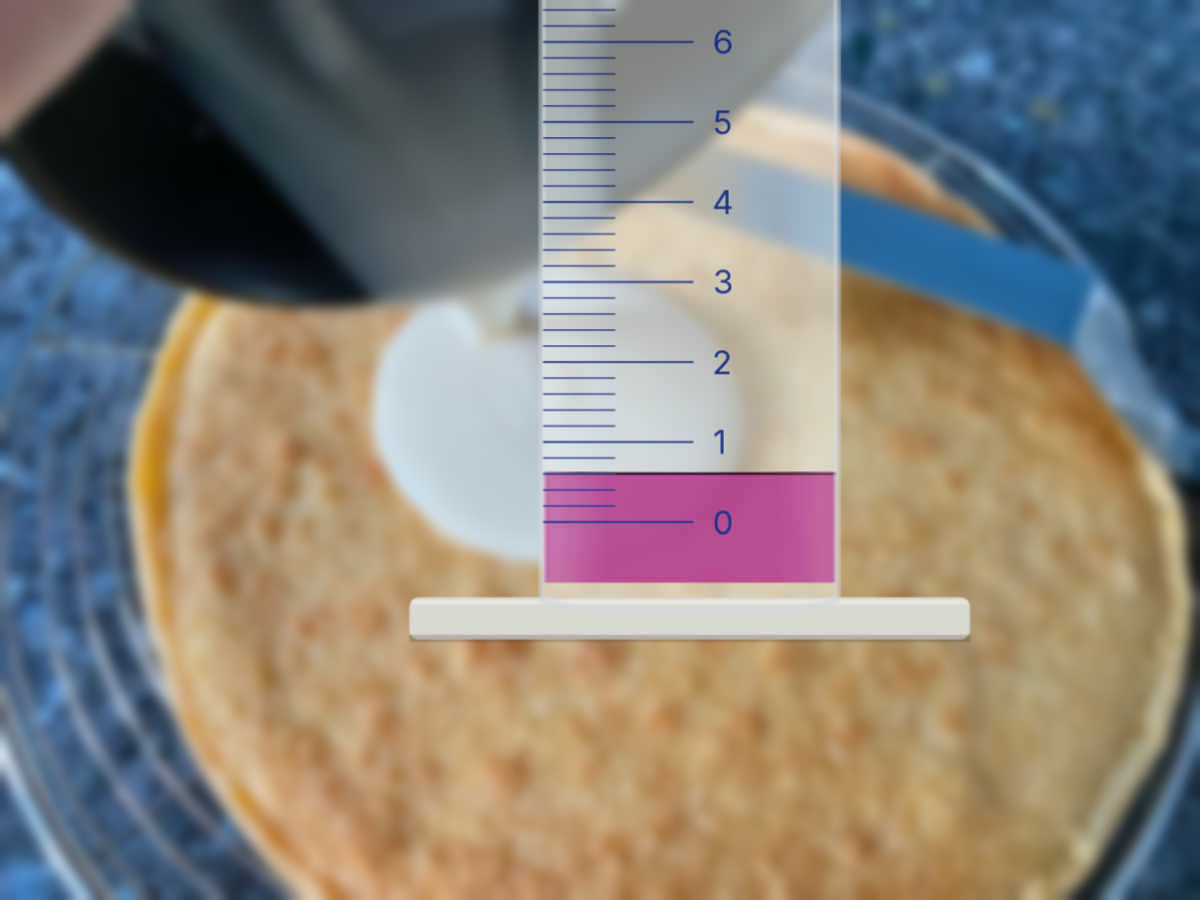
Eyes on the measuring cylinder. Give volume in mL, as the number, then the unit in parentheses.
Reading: 0.6 (mL)
